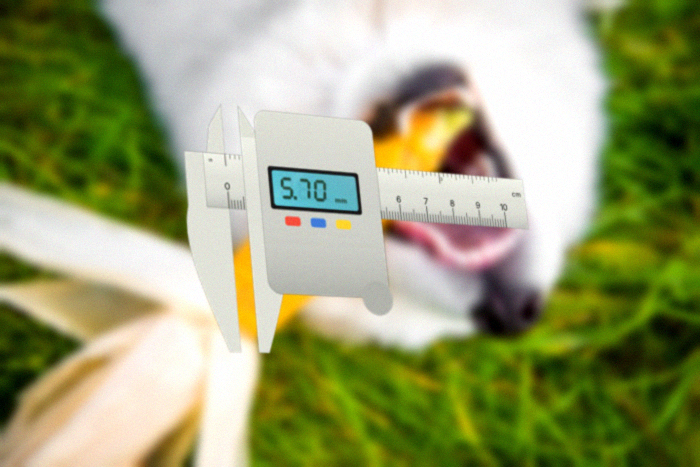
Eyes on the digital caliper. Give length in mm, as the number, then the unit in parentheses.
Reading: 5.70 (mm)
